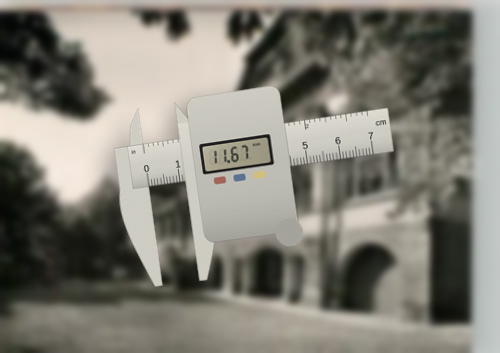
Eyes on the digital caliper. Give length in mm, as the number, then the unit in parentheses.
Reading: 11.67 (mm)
